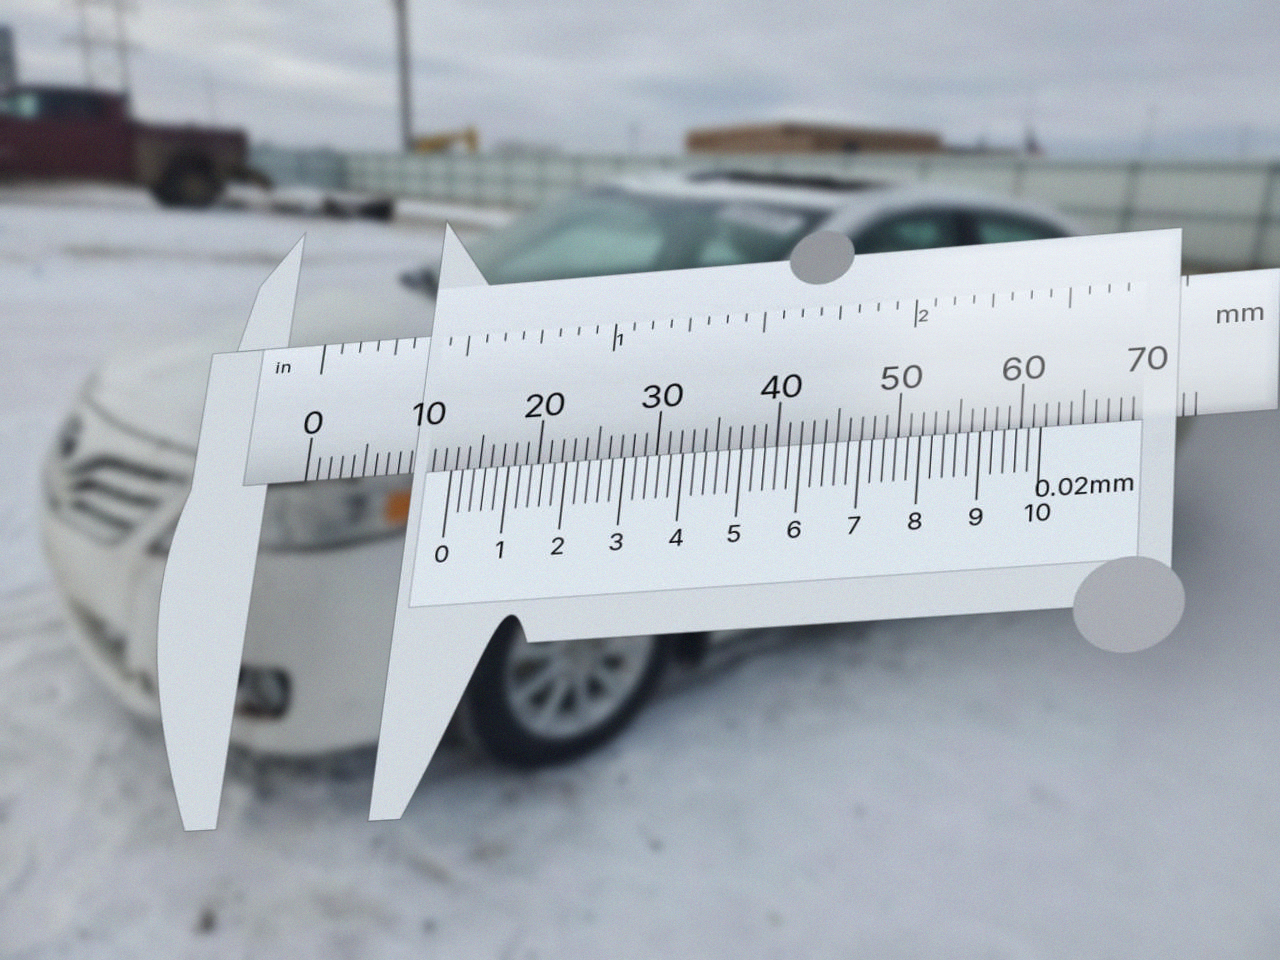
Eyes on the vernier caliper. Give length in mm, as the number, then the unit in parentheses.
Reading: 12.6 (mm)
